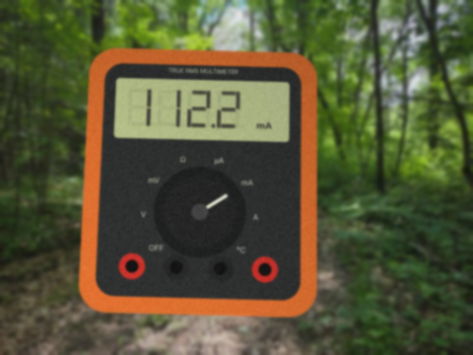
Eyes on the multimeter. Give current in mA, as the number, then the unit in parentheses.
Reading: 112.2 (mA)
